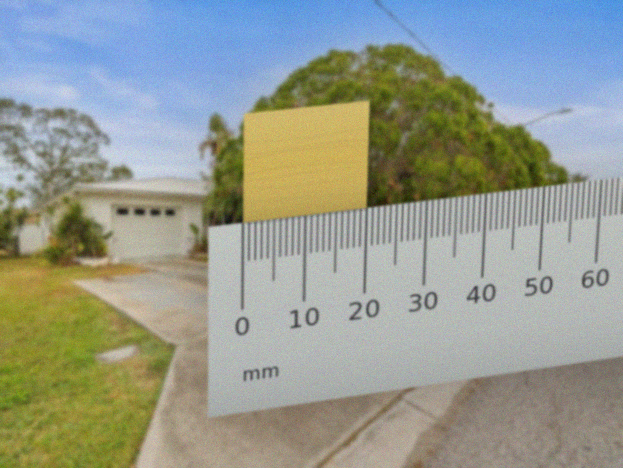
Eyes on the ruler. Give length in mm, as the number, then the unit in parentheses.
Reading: 20 (mm)
